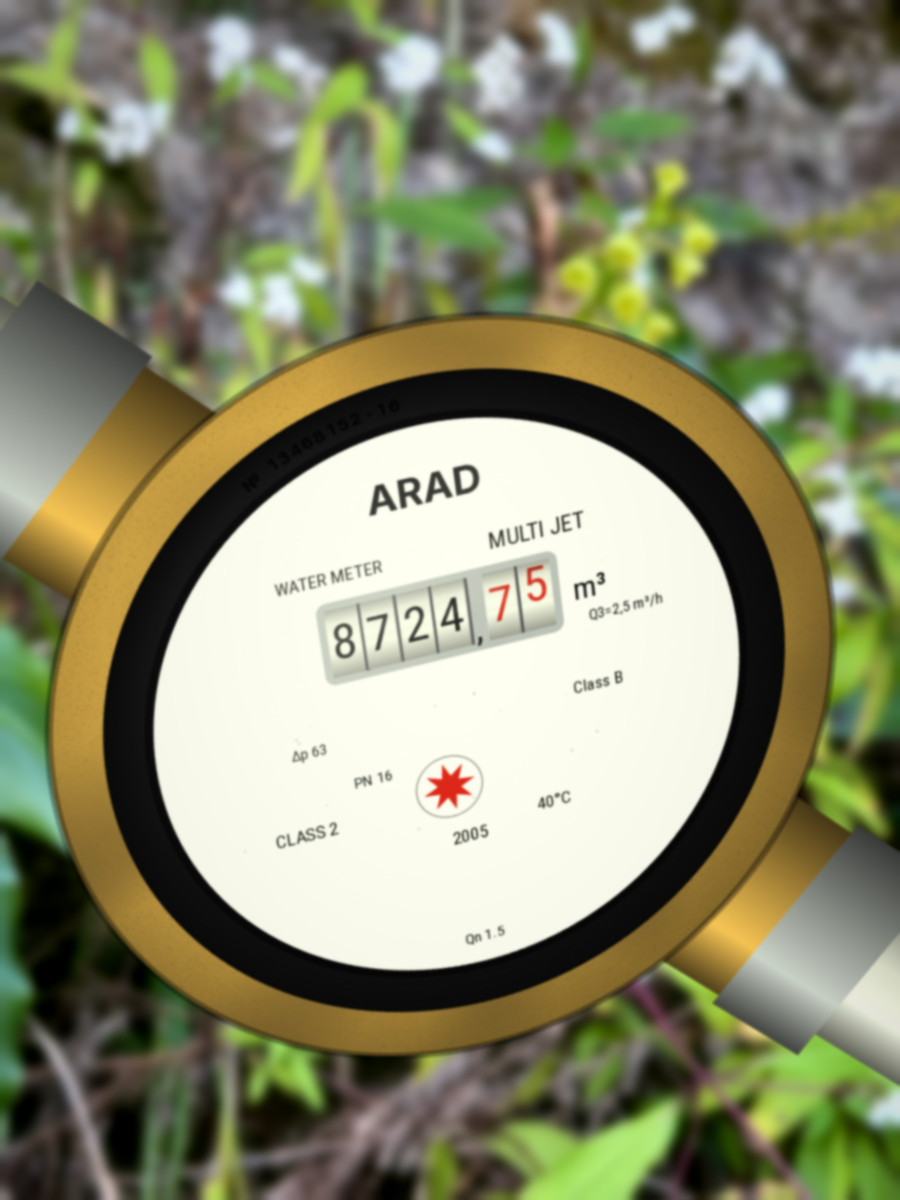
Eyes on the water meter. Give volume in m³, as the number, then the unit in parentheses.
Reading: 8724.75 (m³)
